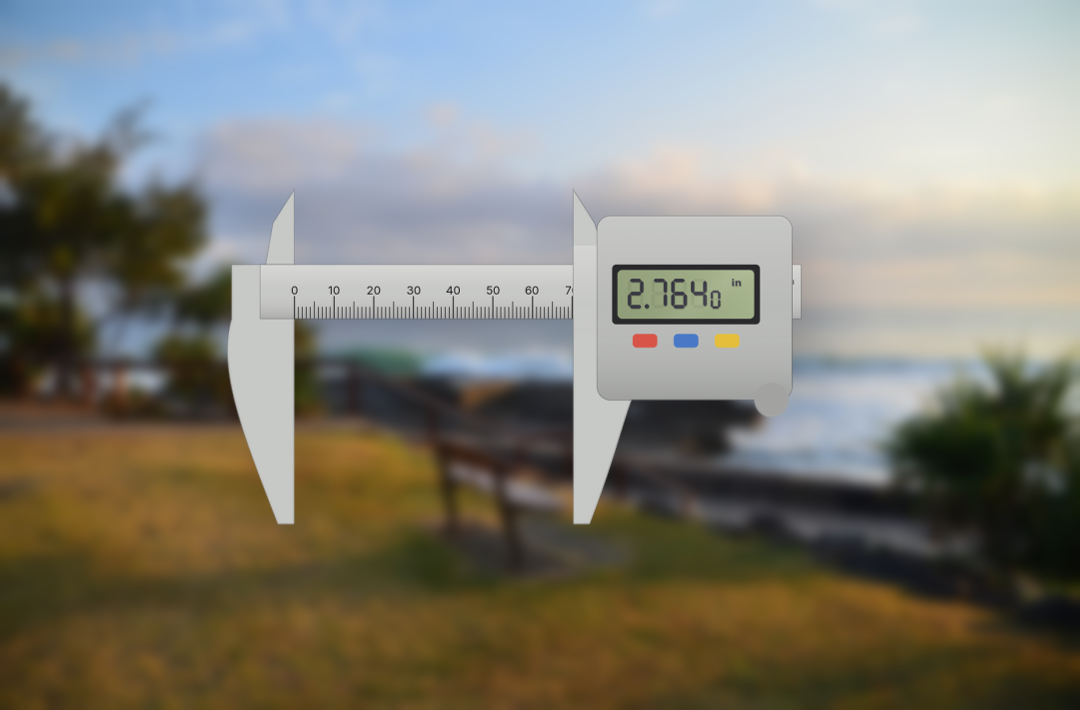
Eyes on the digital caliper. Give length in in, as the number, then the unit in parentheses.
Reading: 2.7640 (in)
